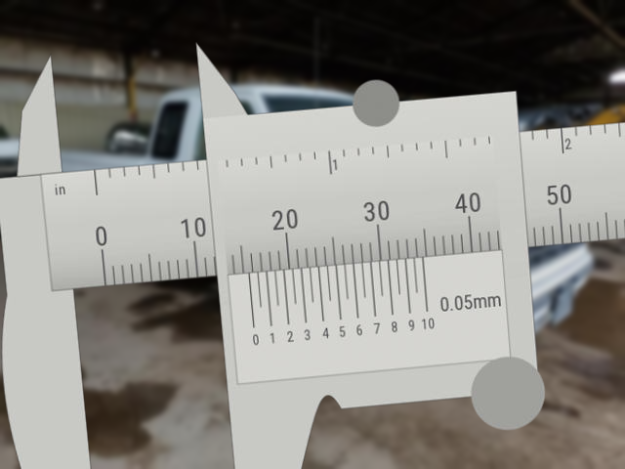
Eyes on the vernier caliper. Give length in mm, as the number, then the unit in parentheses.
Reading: 15.6 (mm)
